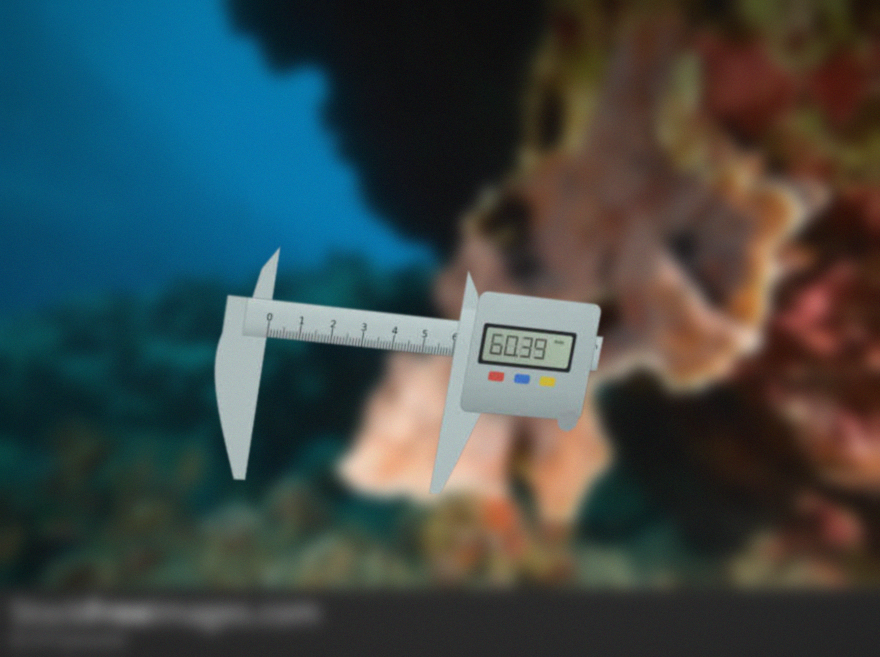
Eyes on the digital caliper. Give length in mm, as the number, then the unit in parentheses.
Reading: 60.39 (mm)
